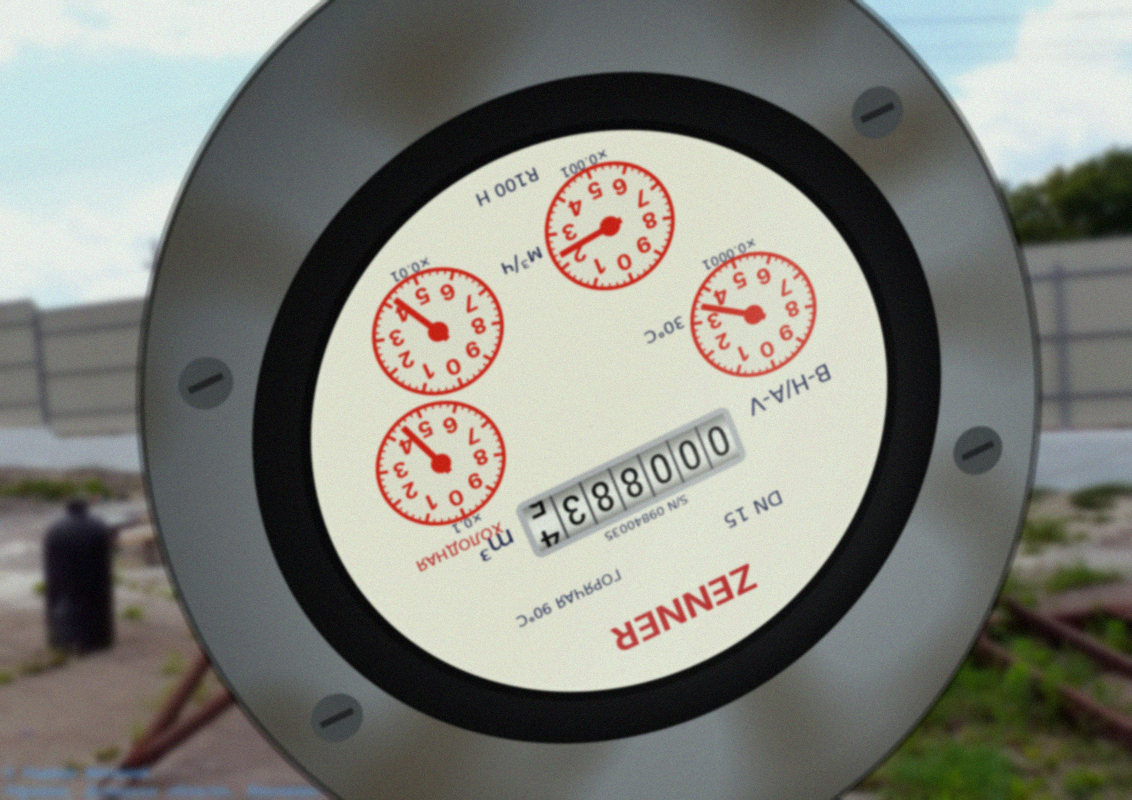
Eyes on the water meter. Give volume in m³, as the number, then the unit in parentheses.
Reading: 8834.4423 (m³)
